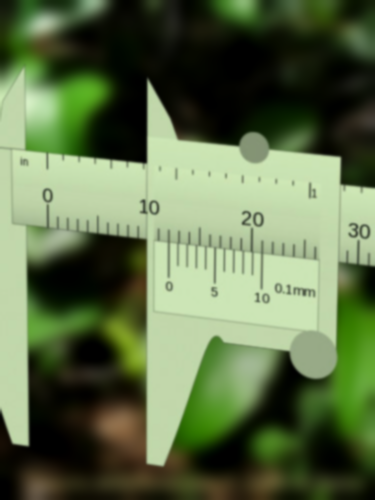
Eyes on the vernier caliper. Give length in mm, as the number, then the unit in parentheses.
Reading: 12.0 (mm)
